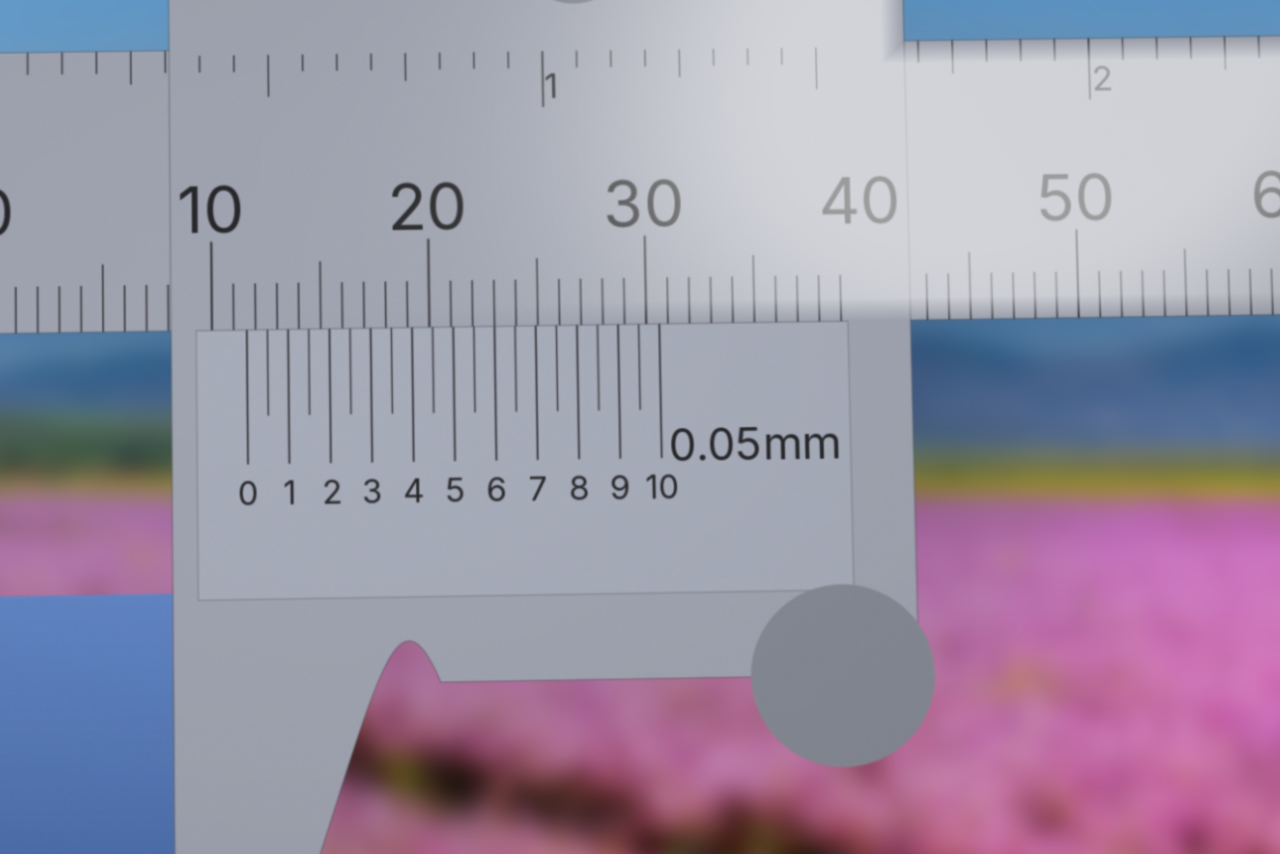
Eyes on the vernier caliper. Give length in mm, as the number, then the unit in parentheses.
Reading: 11.6 (mm)
